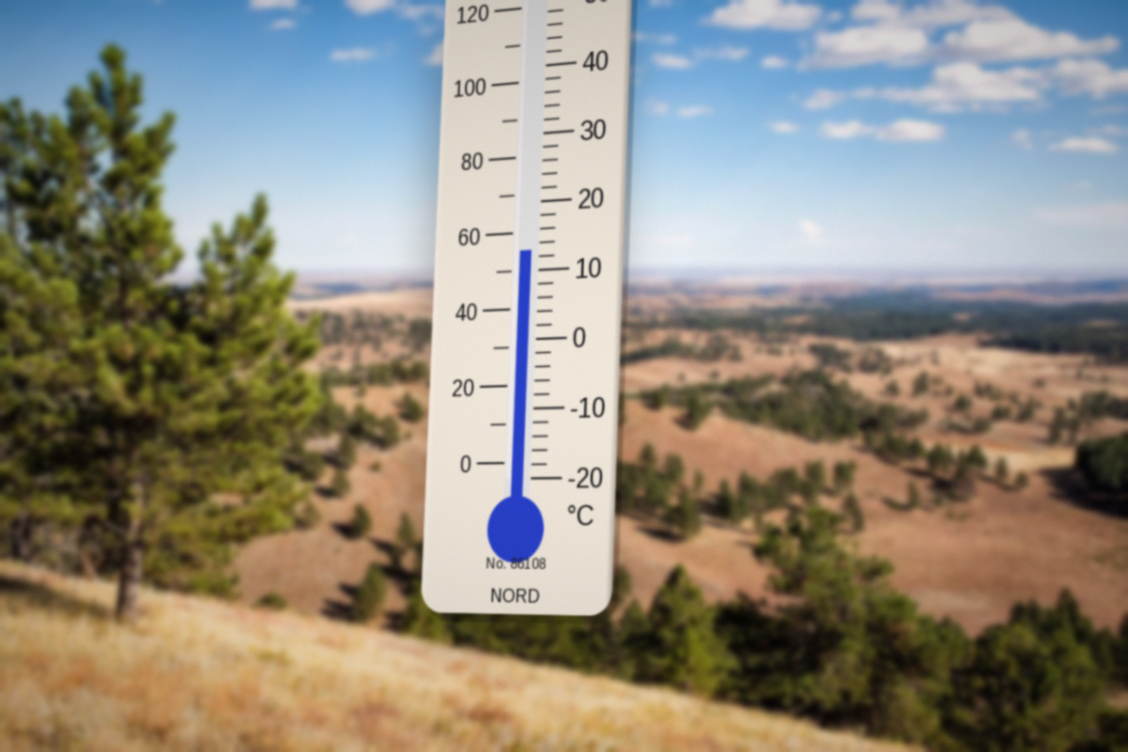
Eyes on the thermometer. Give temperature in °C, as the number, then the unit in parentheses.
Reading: 13 (°C)
